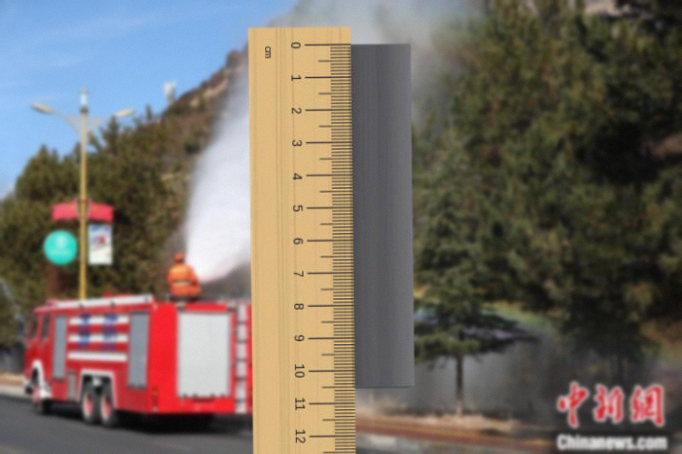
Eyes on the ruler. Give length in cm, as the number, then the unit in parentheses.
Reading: 10.5 (cm)
